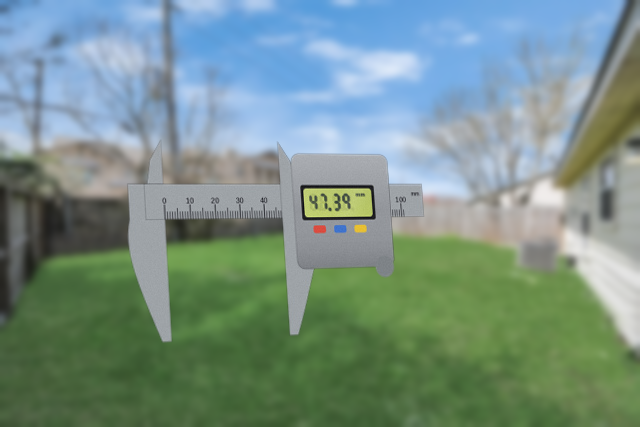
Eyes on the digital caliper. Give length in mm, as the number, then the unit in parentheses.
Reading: 47.39 (mm)
